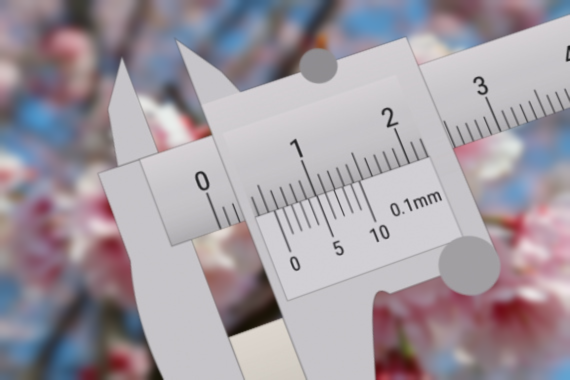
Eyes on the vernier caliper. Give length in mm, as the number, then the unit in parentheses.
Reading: 5.6 (mm)
